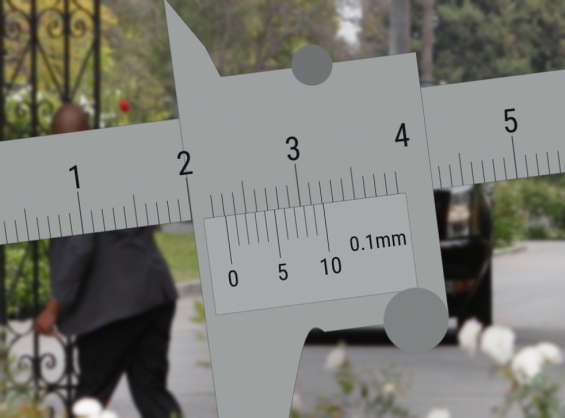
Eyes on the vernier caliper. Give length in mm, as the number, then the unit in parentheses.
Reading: 23.1 (mm)
